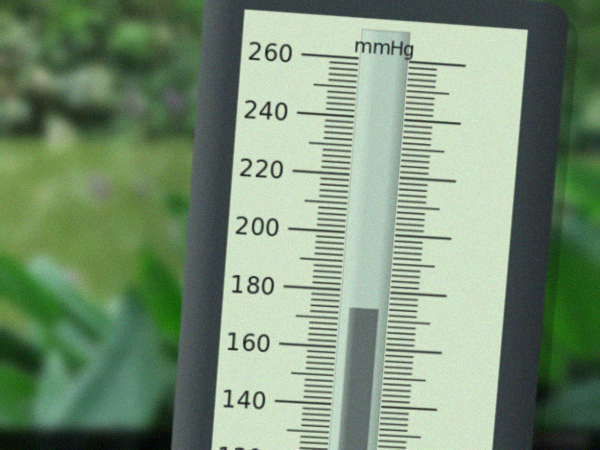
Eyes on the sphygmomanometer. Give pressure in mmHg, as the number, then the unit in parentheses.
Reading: 174 (mmHg)
